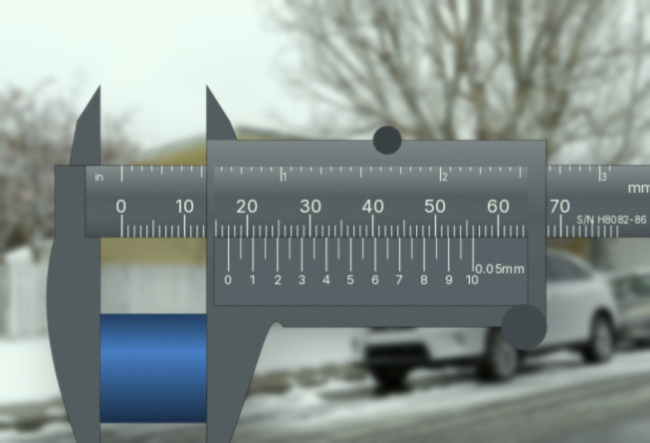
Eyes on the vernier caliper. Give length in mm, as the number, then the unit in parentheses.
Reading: 17.0 (mm)
